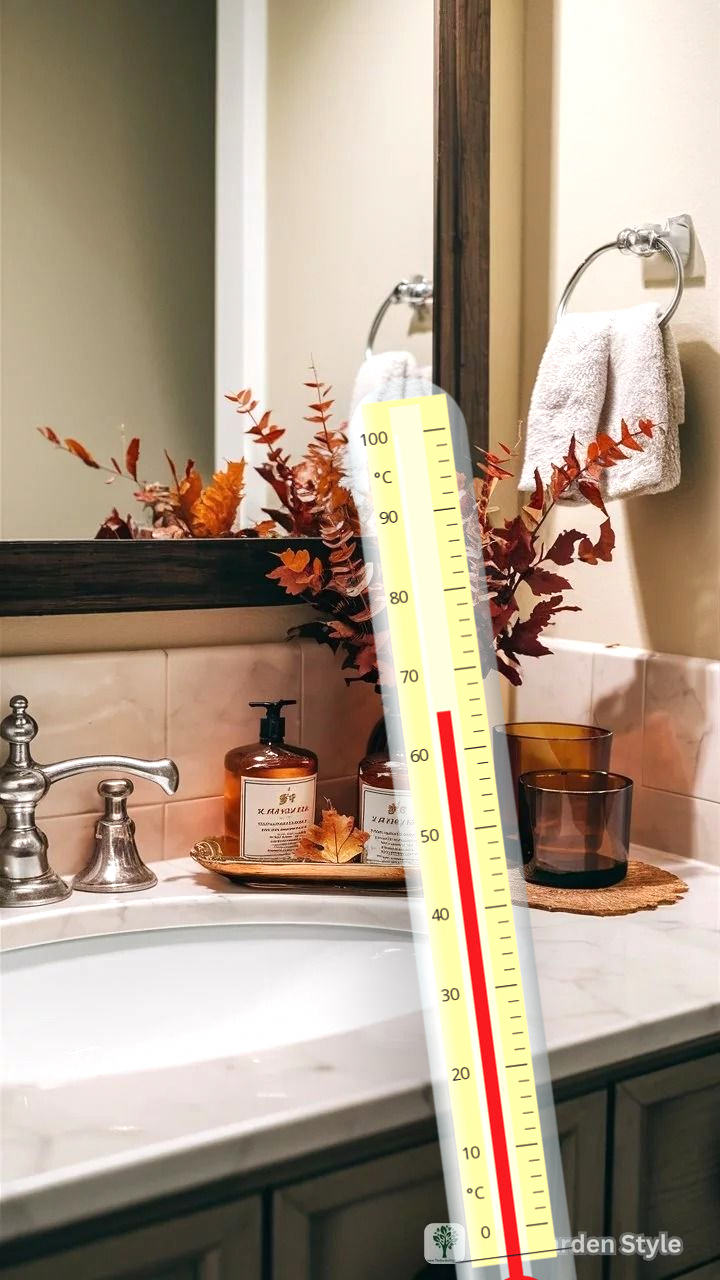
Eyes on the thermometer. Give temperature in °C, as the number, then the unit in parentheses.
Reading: 65 (°C)
